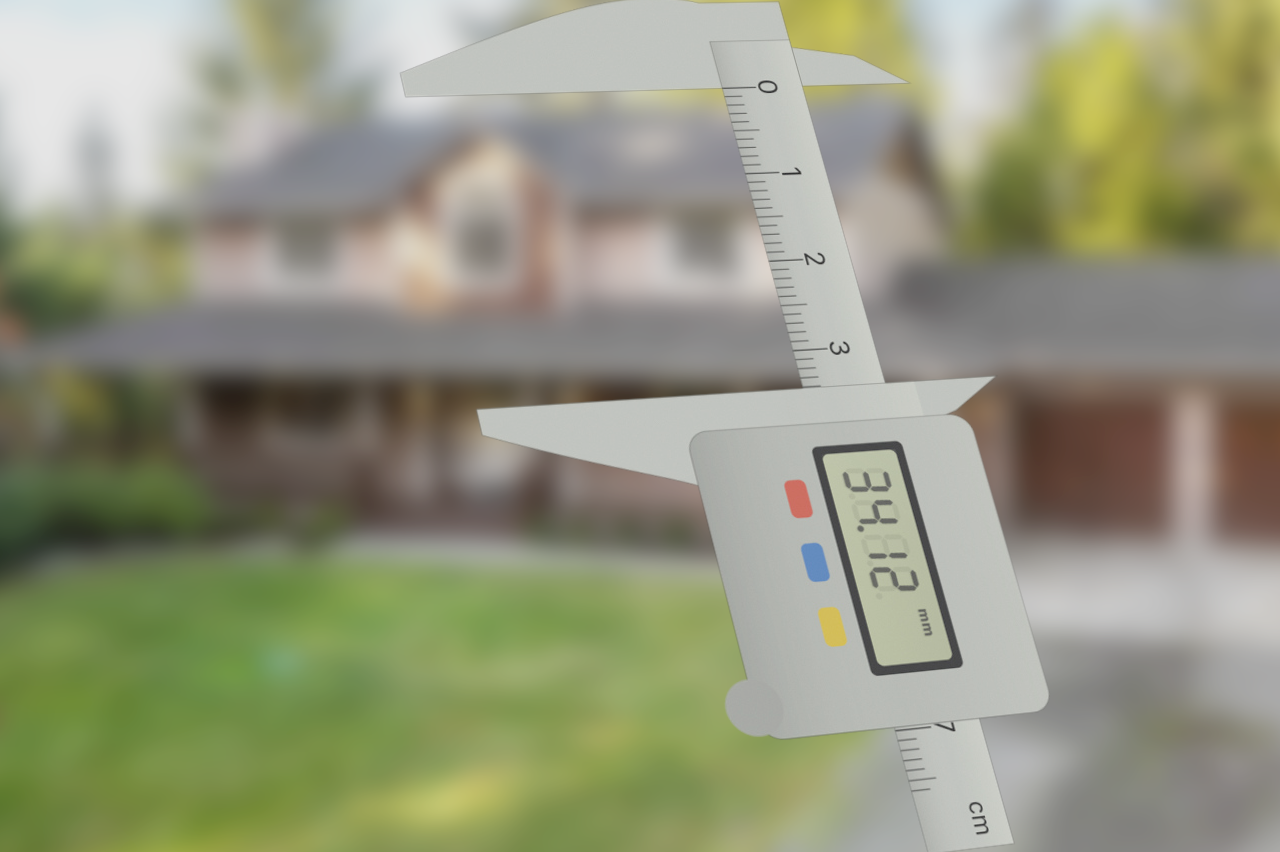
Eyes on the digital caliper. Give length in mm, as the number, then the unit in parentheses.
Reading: 34.12 (mm)
